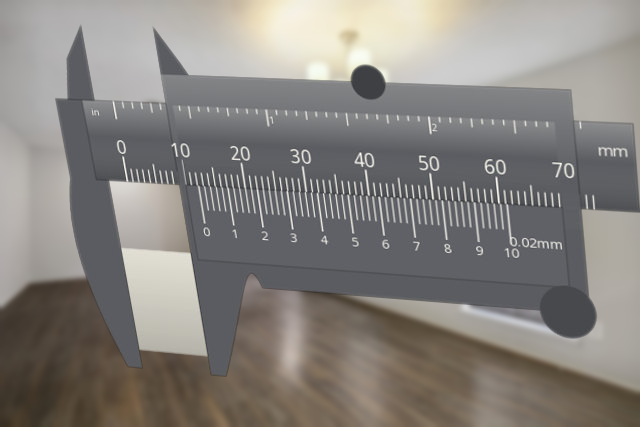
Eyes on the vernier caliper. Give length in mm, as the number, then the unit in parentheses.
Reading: 12.2 (mm)
